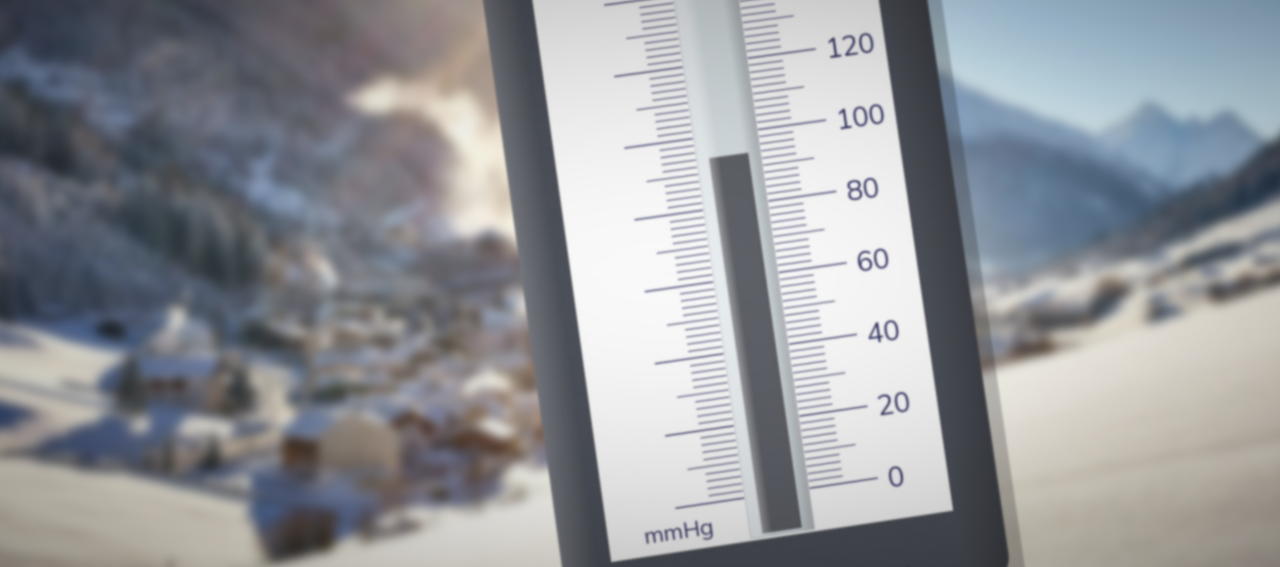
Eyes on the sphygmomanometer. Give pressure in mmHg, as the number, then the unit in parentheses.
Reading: 94 (mmHg)
